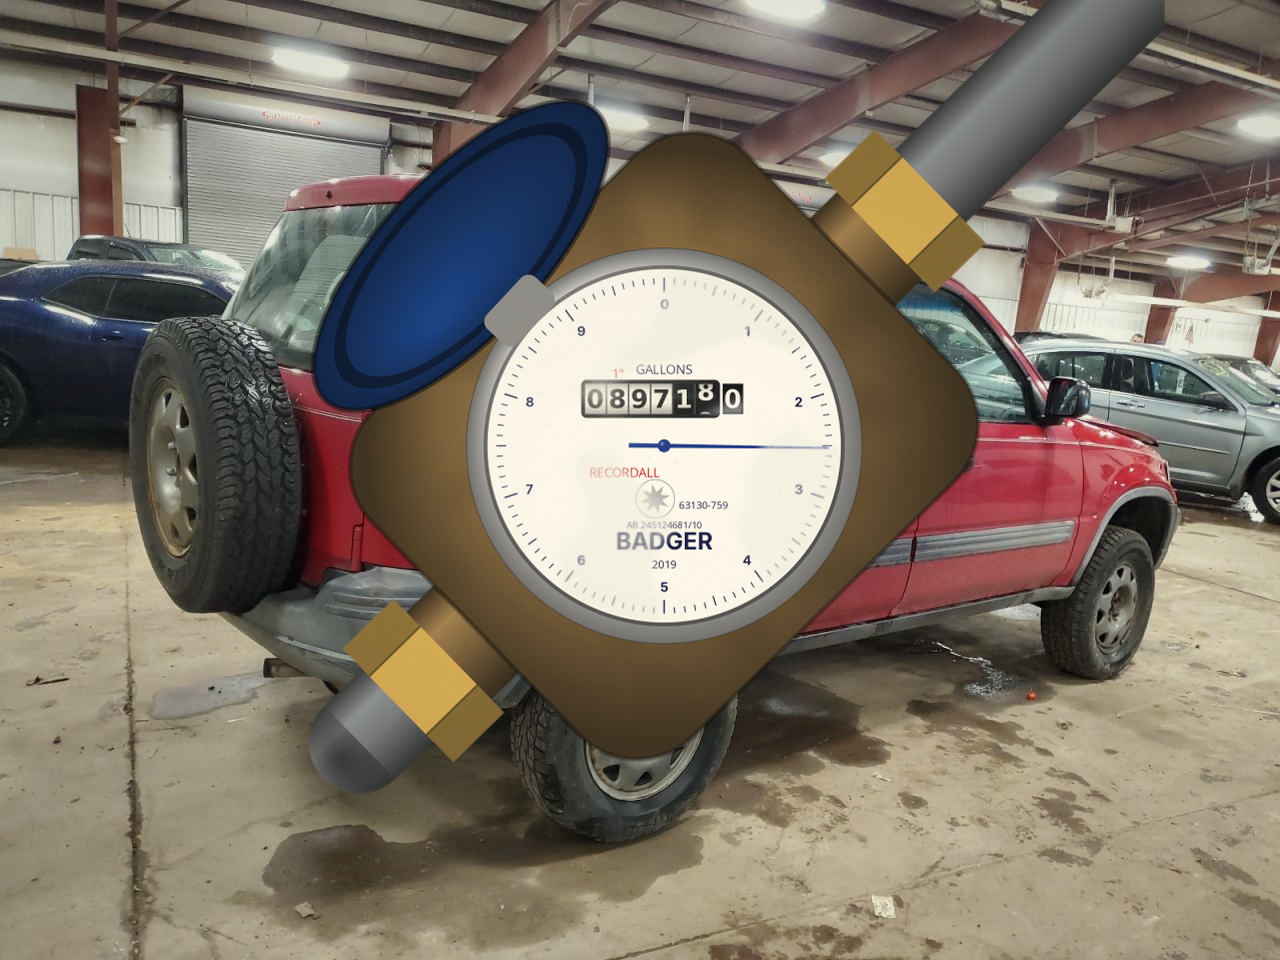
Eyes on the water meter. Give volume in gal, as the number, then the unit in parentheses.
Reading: 897182.5 (gal)
